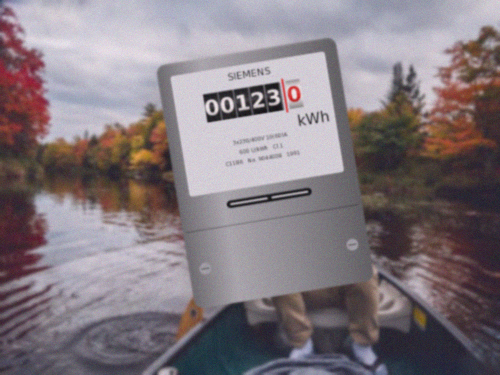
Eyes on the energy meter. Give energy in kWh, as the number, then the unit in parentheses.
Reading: 123.0 (kWh)
